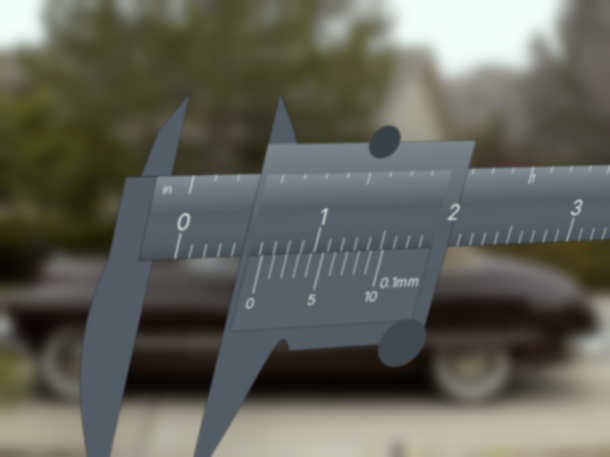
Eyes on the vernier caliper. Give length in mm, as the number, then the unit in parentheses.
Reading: 6.2 (mm)
